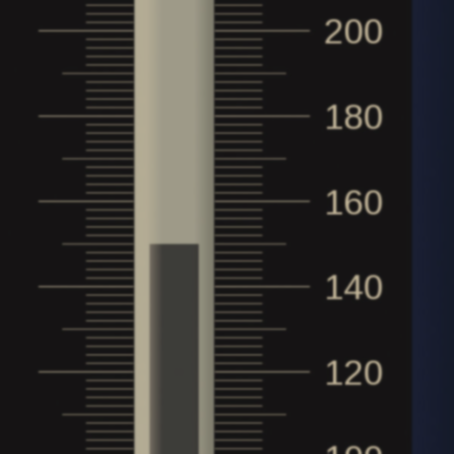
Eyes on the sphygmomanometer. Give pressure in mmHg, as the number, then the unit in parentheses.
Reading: 150 (mmHg)
